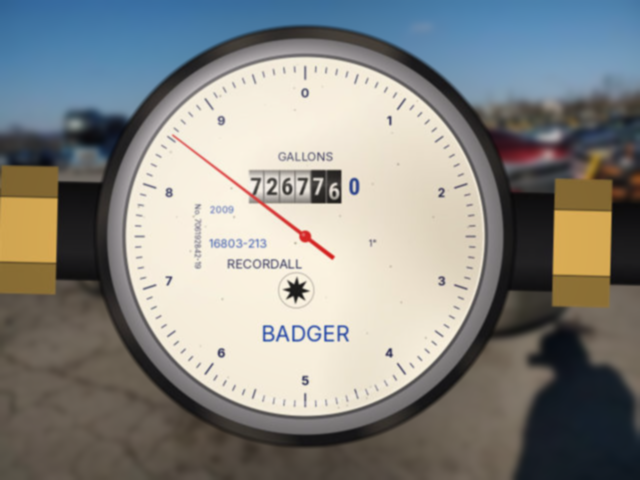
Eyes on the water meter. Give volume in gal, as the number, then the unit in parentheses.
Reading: 7267758.5 (gal)
